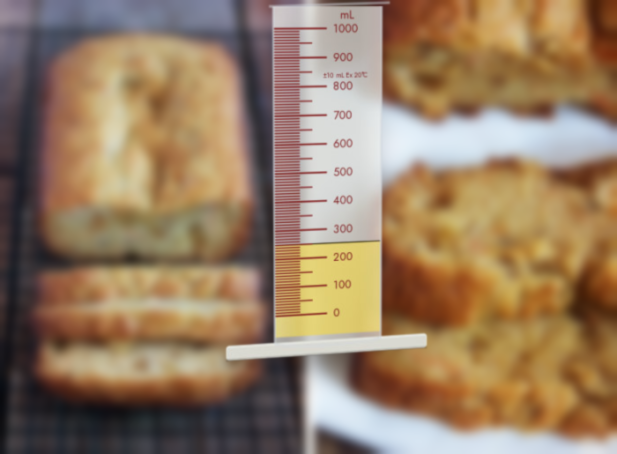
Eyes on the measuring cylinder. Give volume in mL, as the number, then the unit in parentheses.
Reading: 250 (mL)
